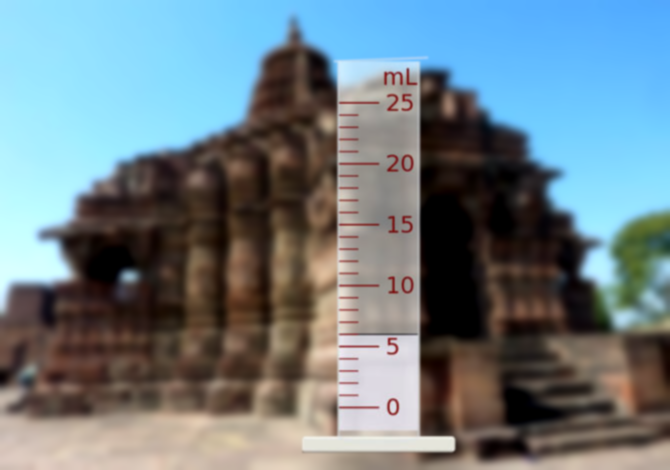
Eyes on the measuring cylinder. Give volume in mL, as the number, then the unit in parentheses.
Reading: 6 (mL)
